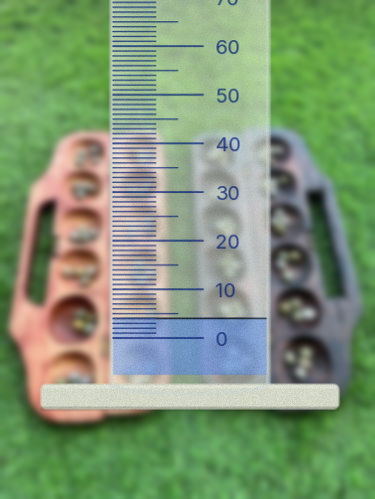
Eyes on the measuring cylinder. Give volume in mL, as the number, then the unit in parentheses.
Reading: 4 (mL)
